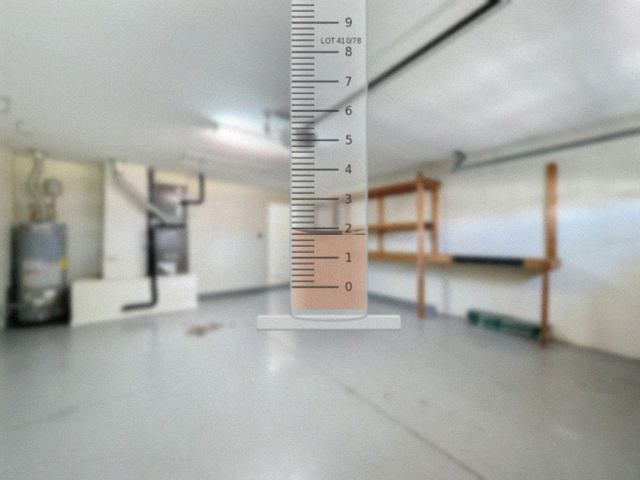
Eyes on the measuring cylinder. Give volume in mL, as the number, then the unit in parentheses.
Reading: 1.8 (mL)
